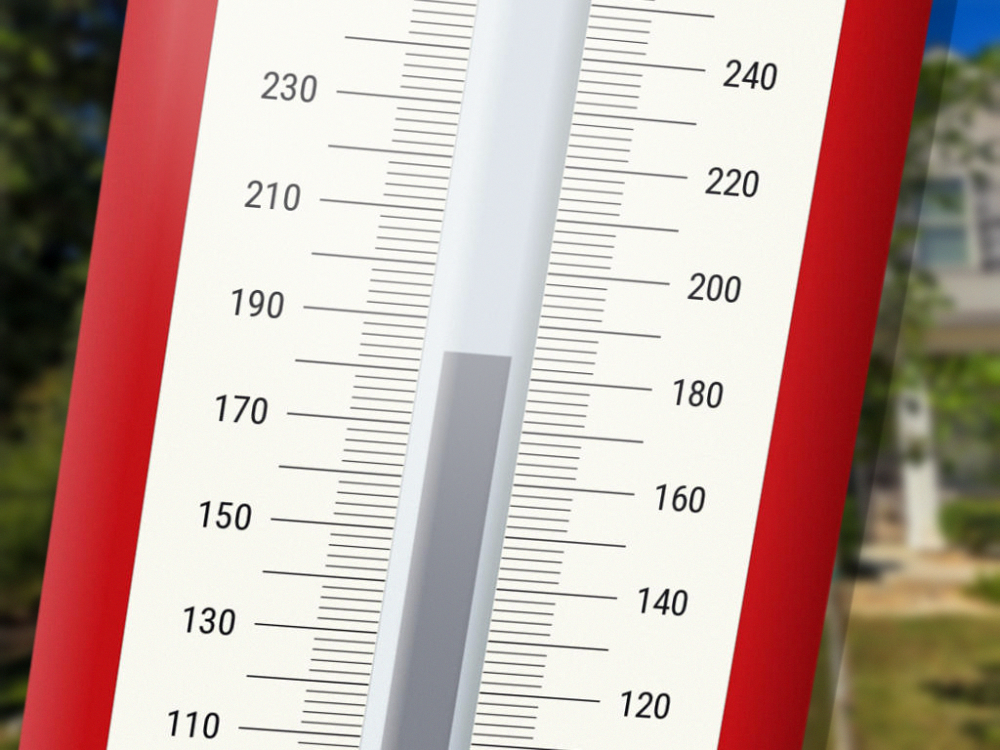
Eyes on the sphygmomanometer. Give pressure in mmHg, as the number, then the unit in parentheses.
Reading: 184 (mmHg)
